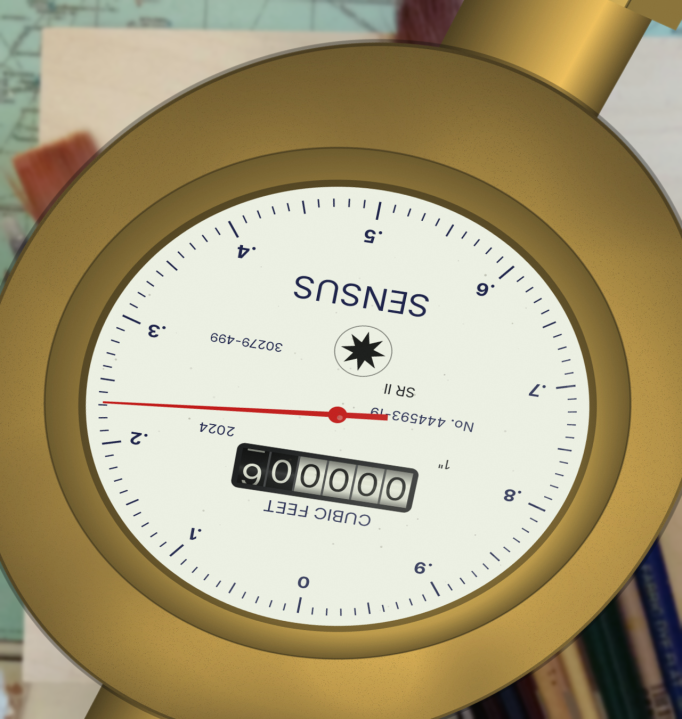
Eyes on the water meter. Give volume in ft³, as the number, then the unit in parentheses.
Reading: 6.23 (ft³)
